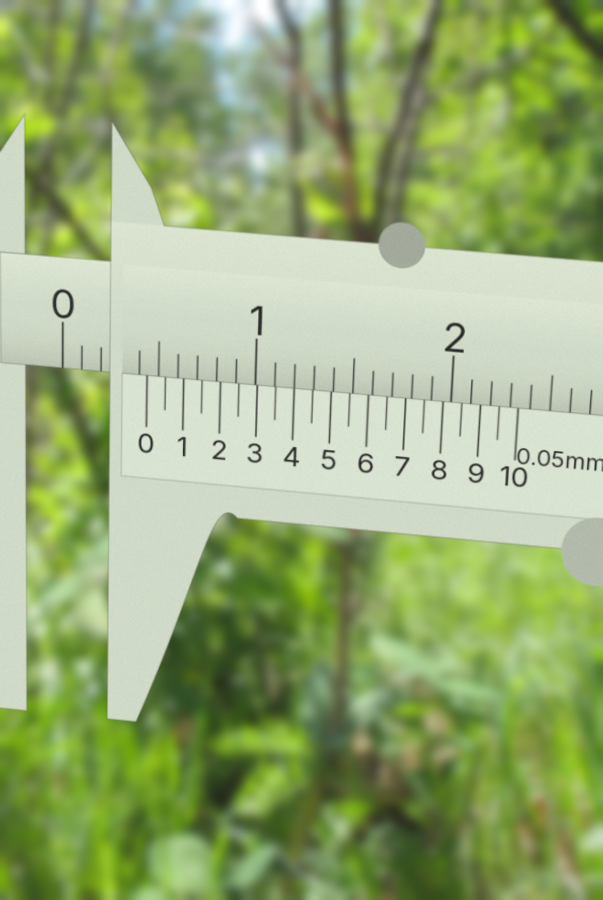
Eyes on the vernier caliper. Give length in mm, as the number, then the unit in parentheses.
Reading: 4.4 (mm)
